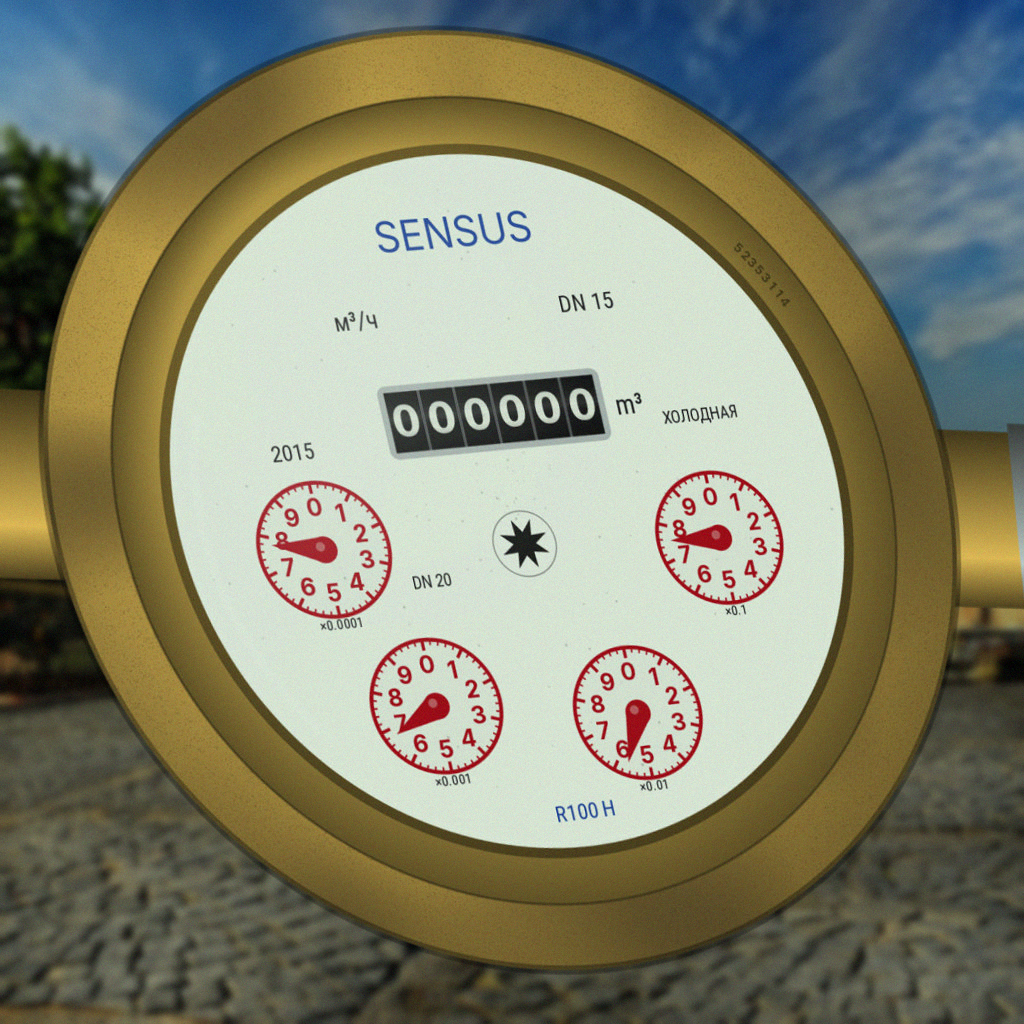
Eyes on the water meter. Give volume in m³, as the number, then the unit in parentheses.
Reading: 0.7567 (m³)
